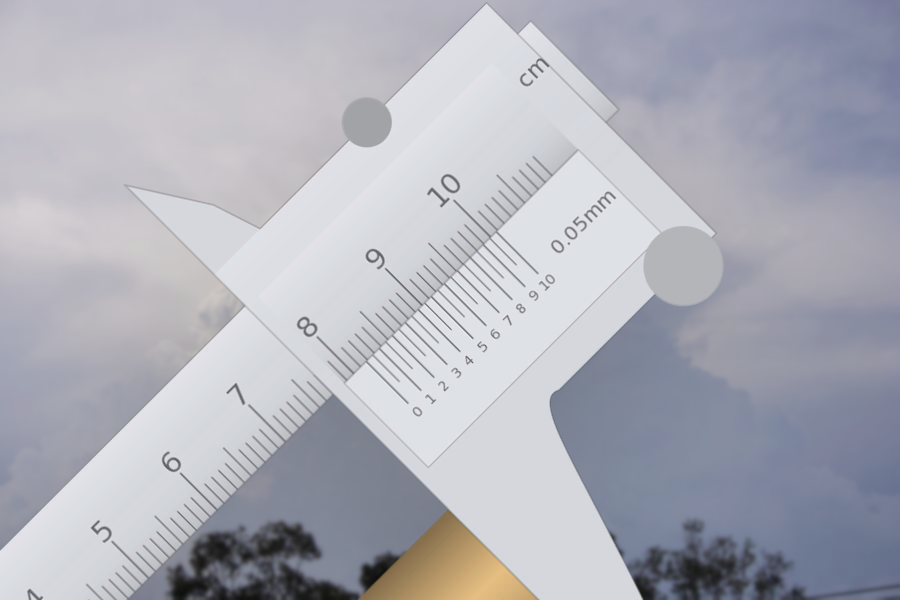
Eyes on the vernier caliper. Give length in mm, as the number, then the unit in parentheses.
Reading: 81.8 (mm)
